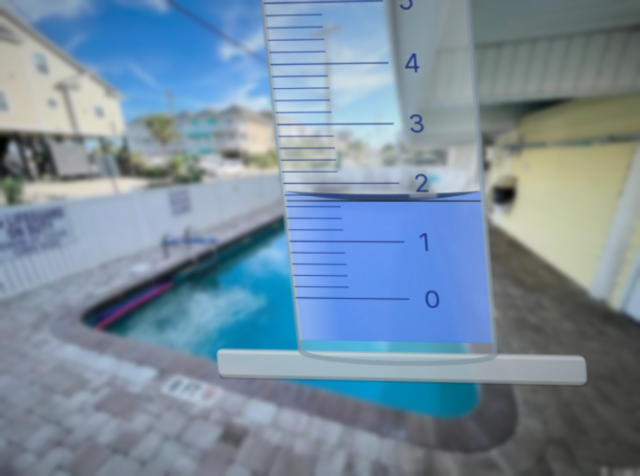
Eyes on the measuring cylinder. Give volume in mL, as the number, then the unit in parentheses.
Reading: 1.7 (mL)
